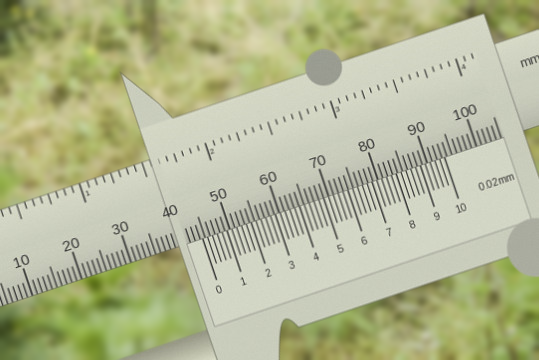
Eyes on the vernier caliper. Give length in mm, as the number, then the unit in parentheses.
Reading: 44.5 (mm)
